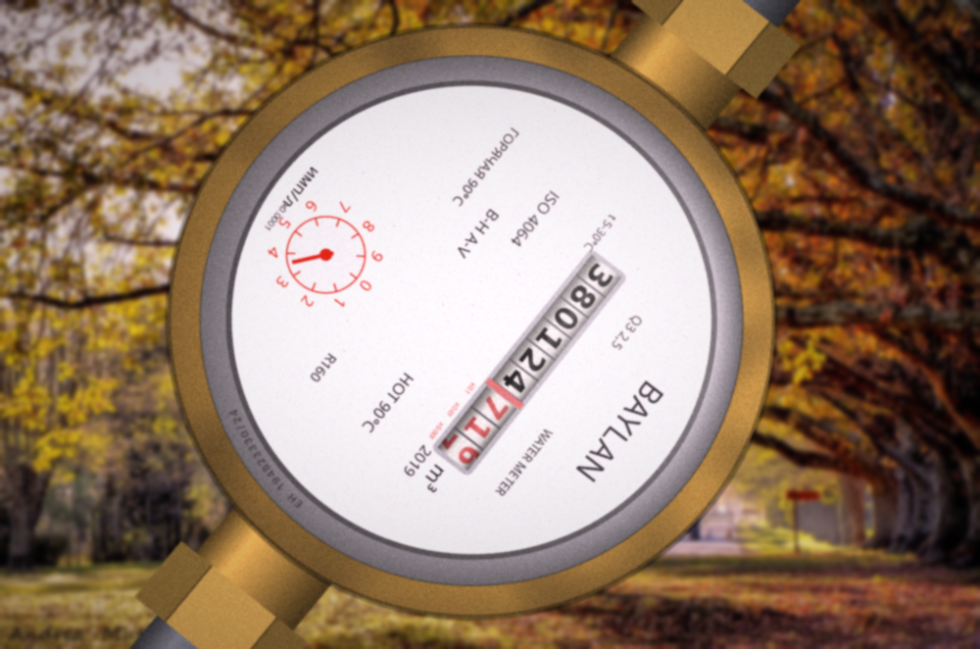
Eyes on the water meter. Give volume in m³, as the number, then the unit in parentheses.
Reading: 380124.7163 (m³)
